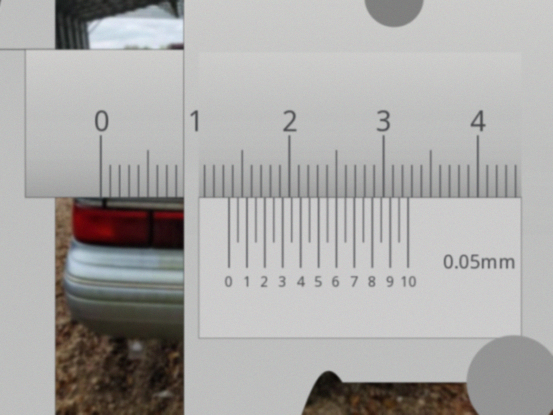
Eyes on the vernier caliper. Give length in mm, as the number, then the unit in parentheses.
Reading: 13.6 (mm)
